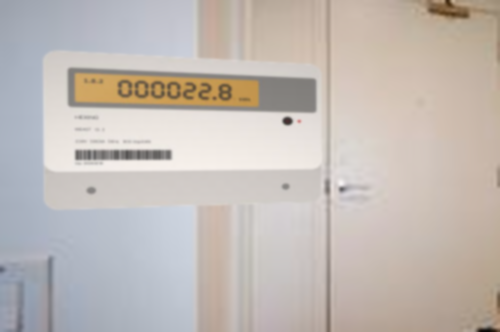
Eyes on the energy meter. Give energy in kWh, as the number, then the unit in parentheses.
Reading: 22.8 (kWh)
